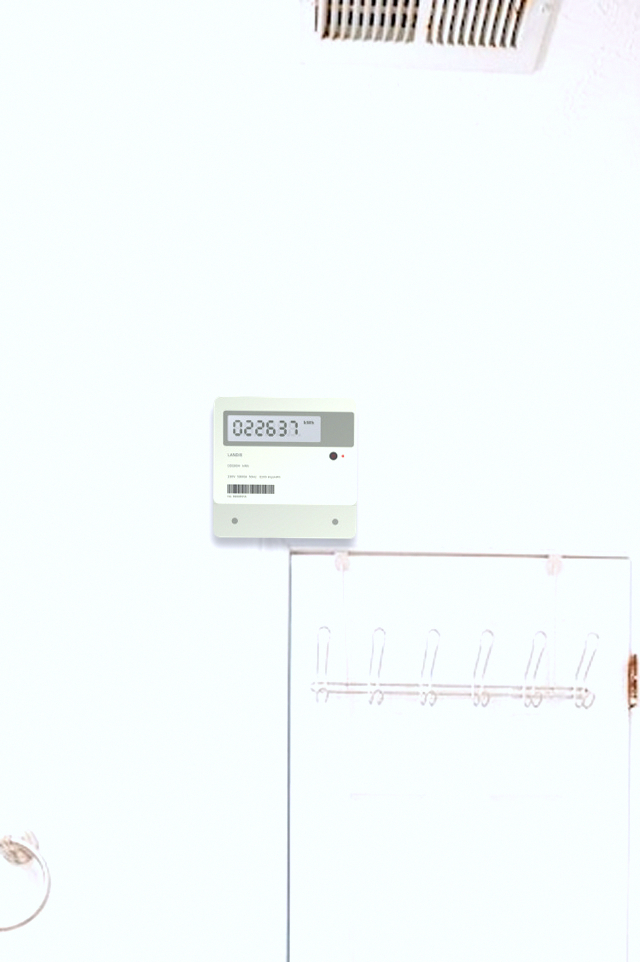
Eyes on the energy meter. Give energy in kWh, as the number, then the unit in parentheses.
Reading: 22637 (kWh)
